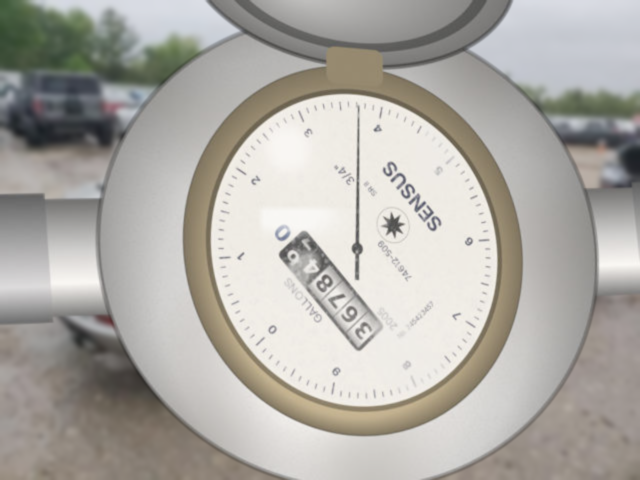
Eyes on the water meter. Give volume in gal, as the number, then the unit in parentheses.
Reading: 3678463.7 (gal)
